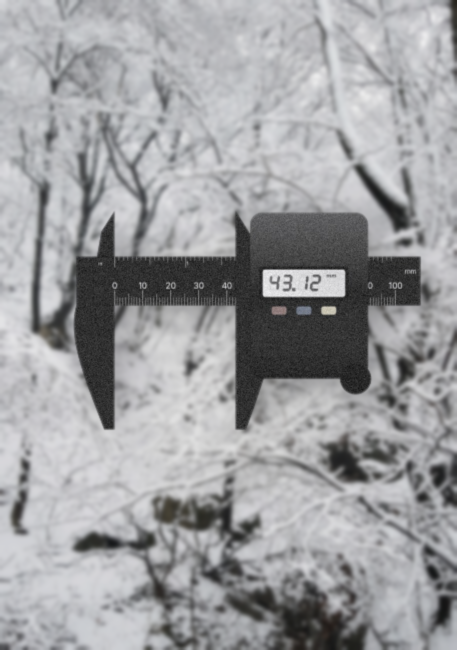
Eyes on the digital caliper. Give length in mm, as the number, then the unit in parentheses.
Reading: 43.12 (mm)
